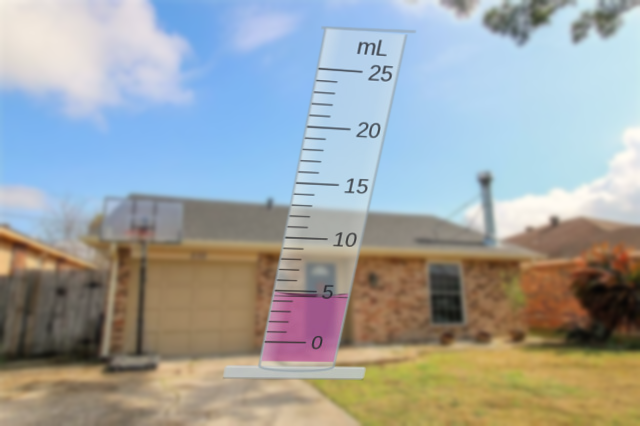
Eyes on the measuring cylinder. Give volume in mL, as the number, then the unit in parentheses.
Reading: 4.5 (mL)
